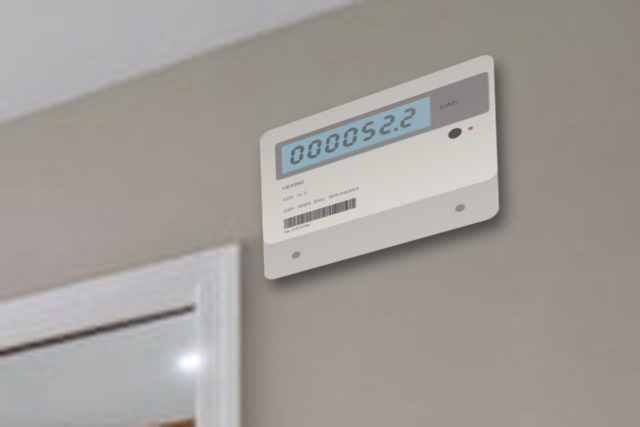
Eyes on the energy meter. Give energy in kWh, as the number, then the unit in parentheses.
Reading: 52.2 (kWh)
